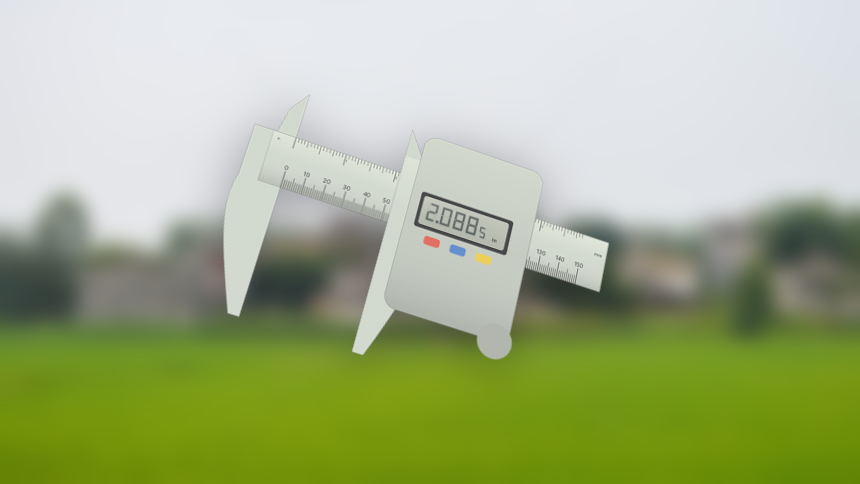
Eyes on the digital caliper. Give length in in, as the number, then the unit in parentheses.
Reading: 2.0885 (in)
